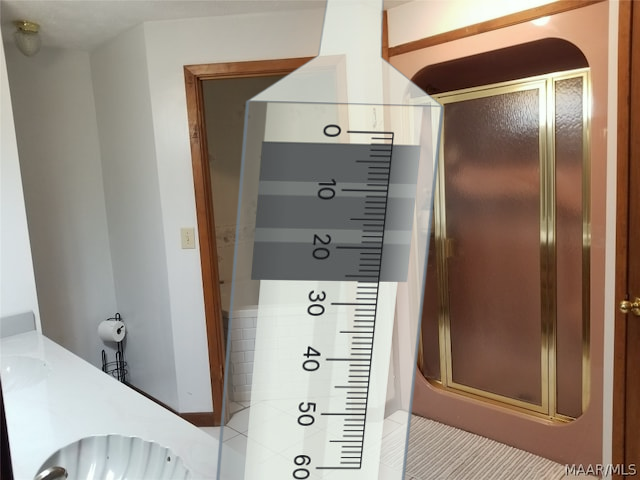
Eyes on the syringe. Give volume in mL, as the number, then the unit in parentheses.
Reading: 2 (mL)
